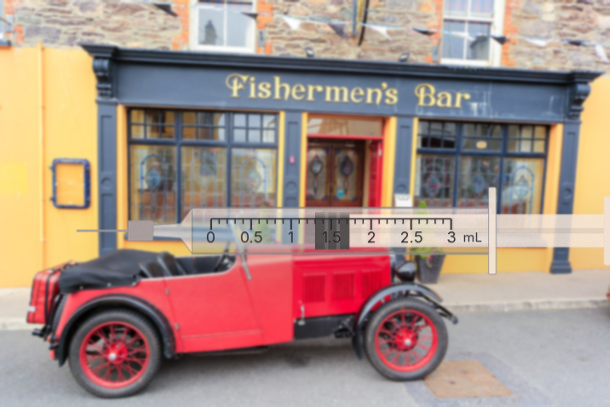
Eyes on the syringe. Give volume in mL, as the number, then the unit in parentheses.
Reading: 1.3 (mL)
